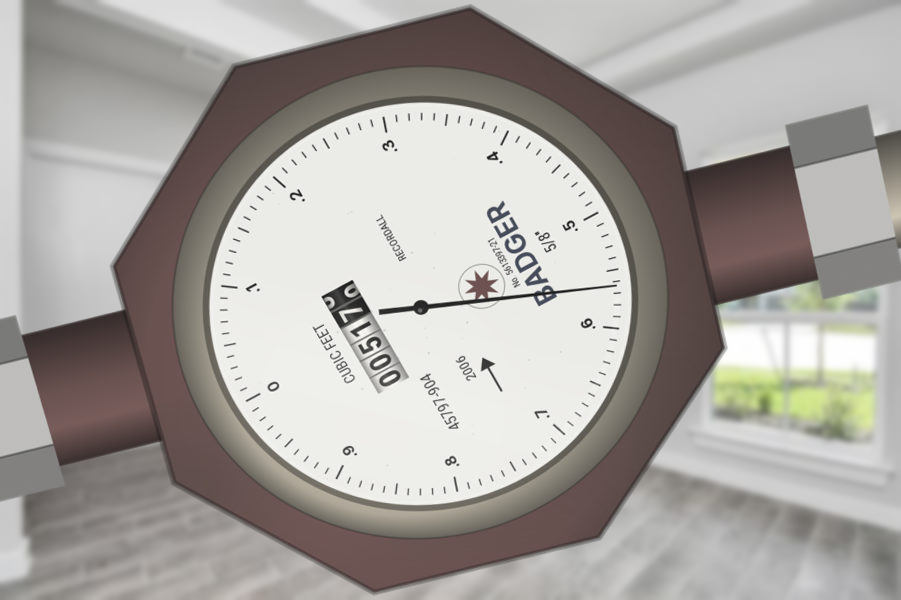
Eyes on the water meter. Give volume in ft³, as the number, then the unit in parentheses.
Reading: 5178.56 (ft³)
